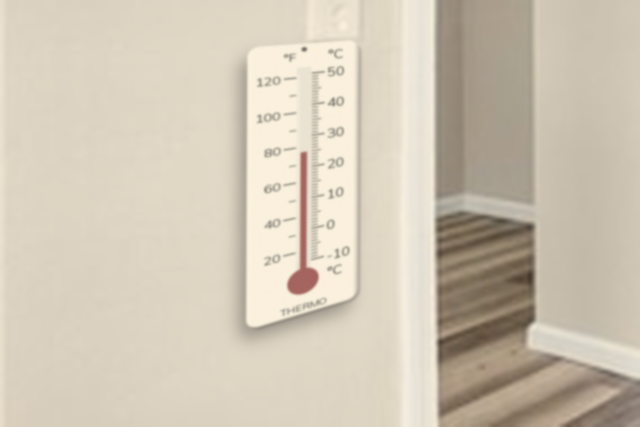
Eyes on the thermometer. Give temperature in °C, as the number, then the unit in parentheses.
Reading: 25 (°C)
